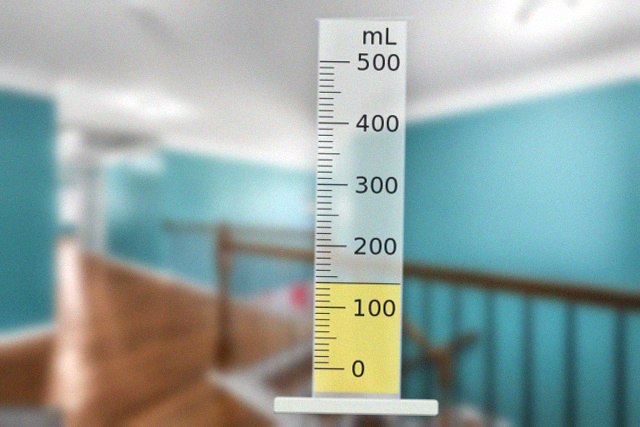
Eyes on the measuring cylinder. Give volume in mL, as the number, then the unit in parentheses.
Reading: 140 (mL)
